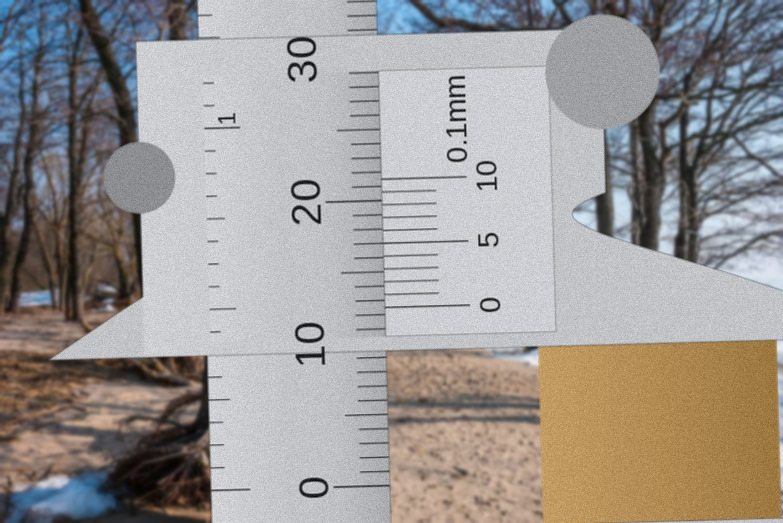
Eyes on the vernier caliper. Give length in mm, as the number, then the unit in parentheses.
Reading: 12.5 (mm)
